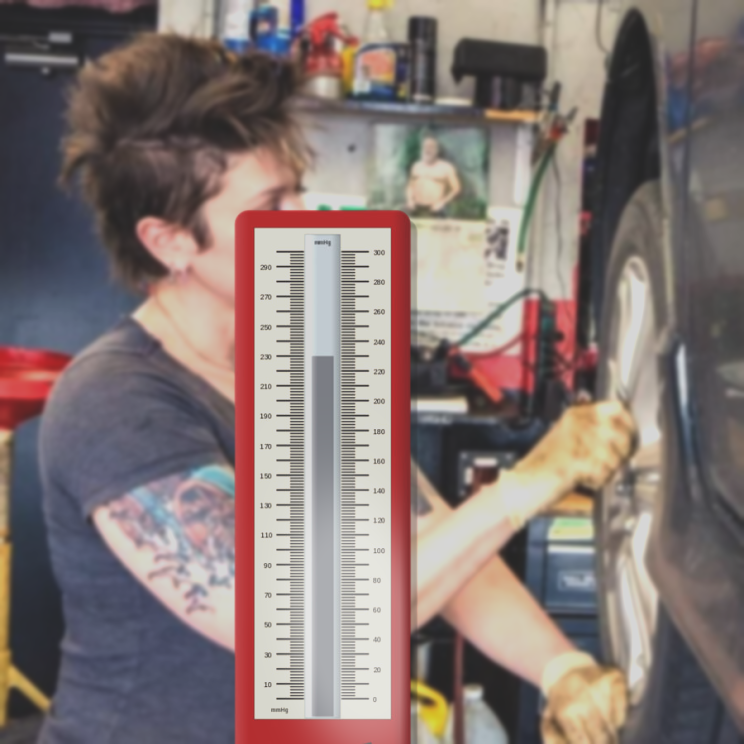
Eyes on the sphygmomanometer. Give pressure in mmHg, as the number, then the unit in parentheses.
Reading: 230 (mmHg)
